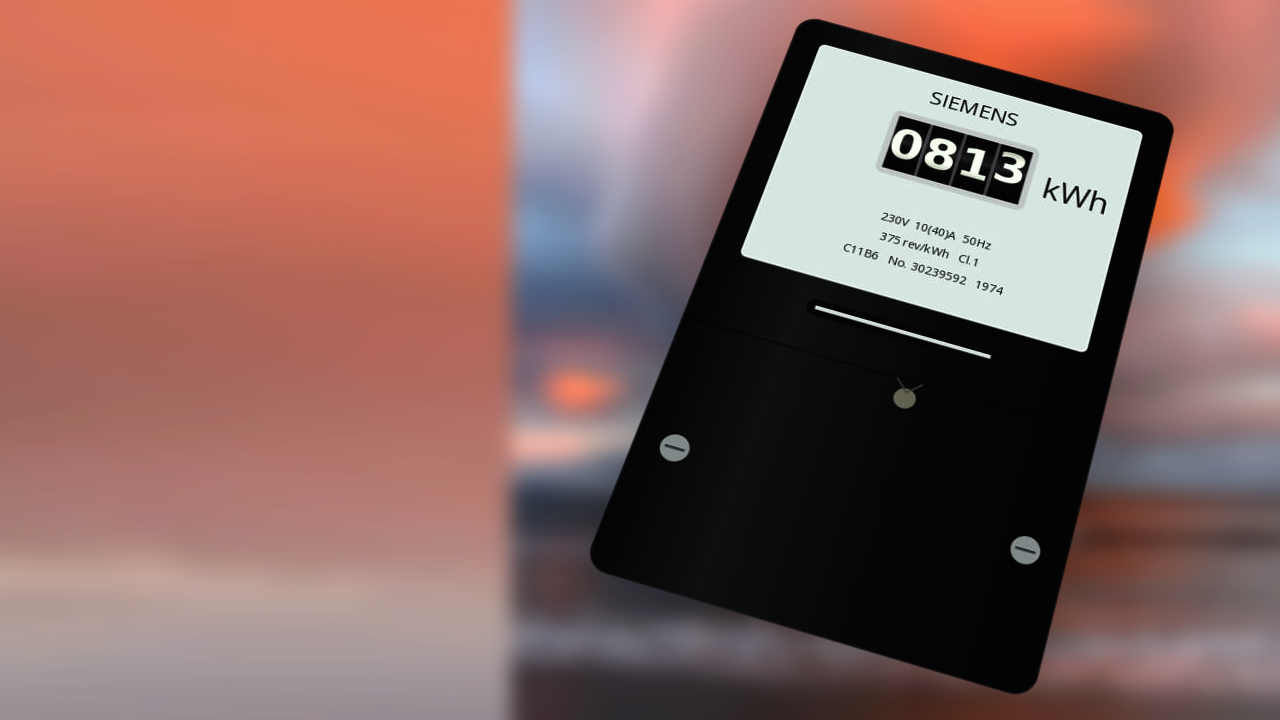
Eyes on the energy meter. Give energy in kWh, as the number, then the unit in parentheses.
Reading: 813 (kWh)
